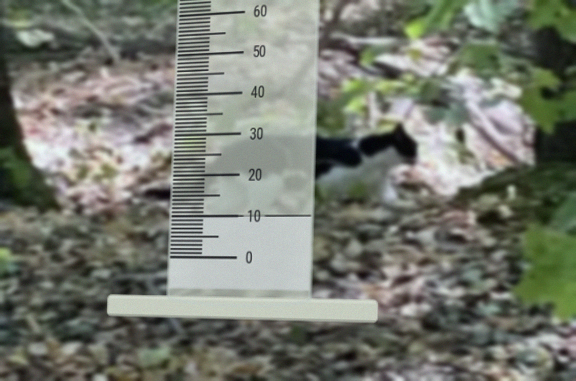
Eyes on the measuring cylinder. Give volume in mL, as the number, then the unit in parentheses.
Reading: 10 (mL)
